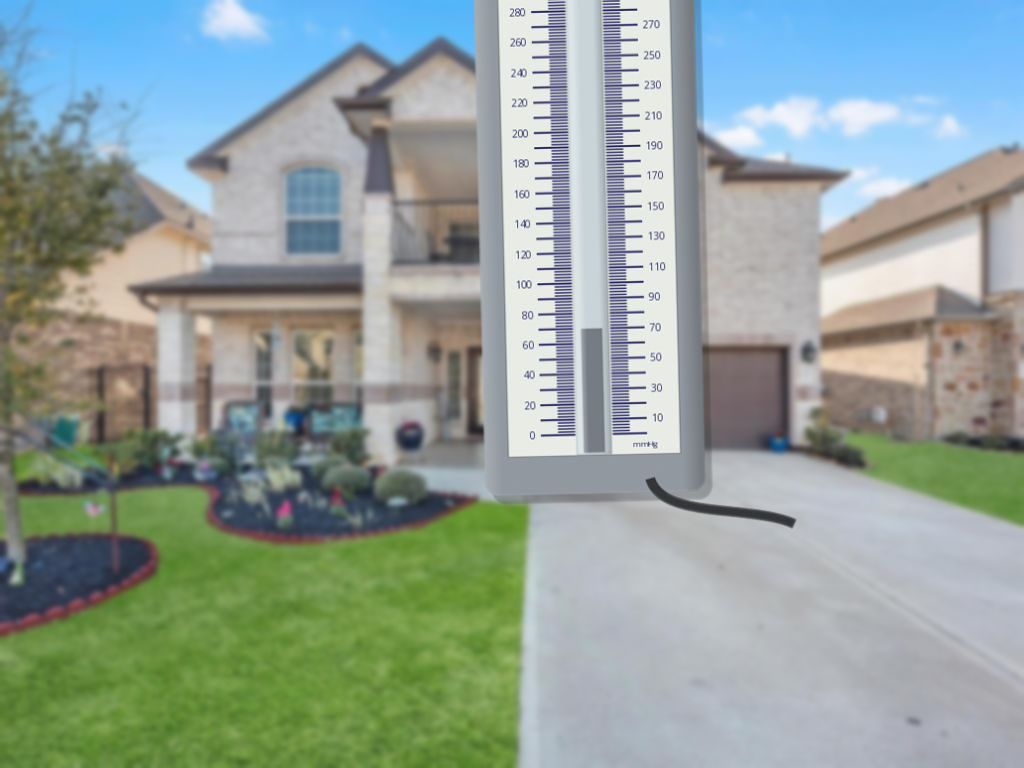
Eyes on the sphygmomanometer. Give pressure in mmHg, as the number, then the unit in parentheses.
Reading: 70 (mmHg)
